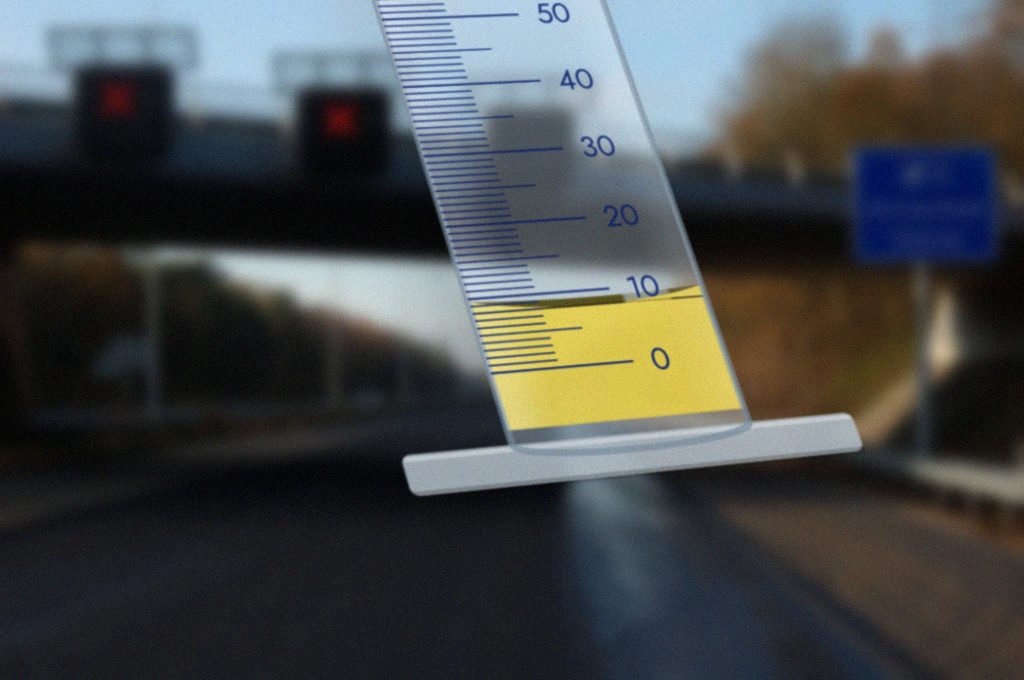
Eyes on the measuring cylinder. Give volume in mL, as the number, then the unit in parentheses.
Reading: 8 (mL)
